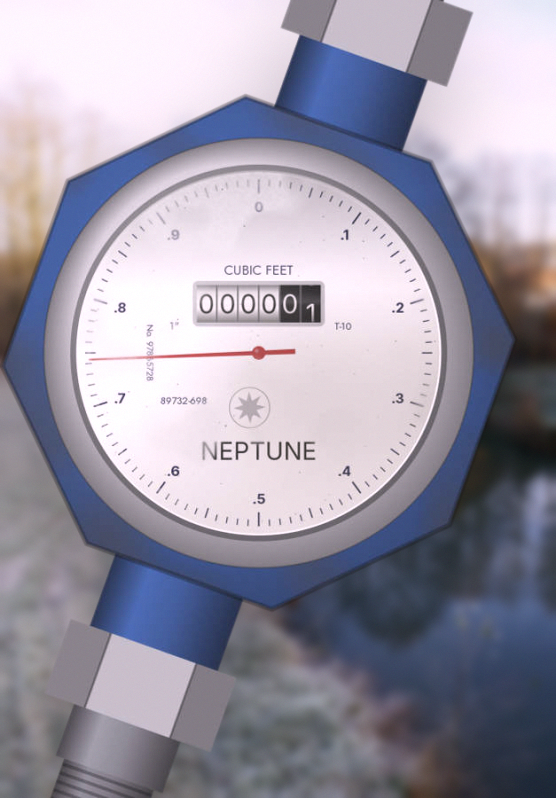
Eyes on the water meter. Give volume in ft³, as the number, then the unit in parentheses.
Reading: 0.74 (ft³)
